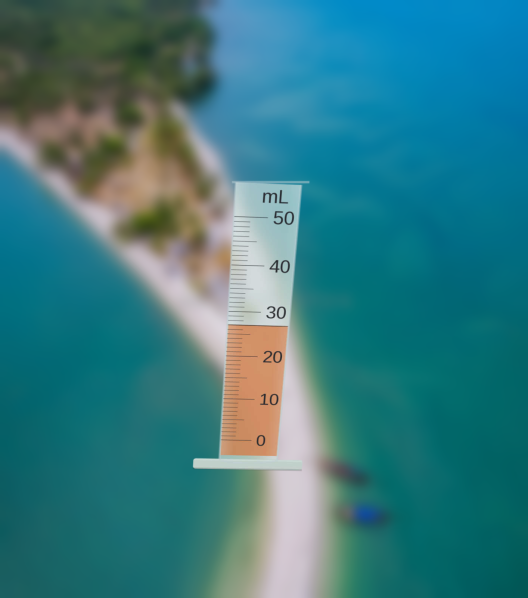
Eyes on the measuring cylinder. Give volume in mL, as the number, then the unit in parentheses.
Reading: 27 (mL)
